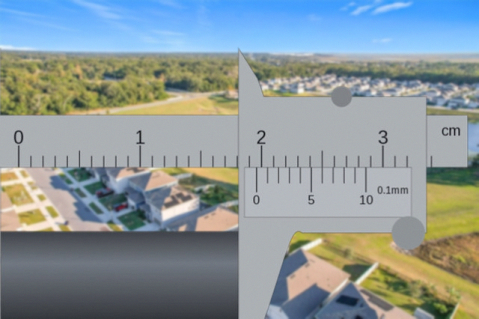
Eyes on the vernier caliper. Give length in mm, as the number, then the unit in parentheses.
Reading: 19.6 (mm)
